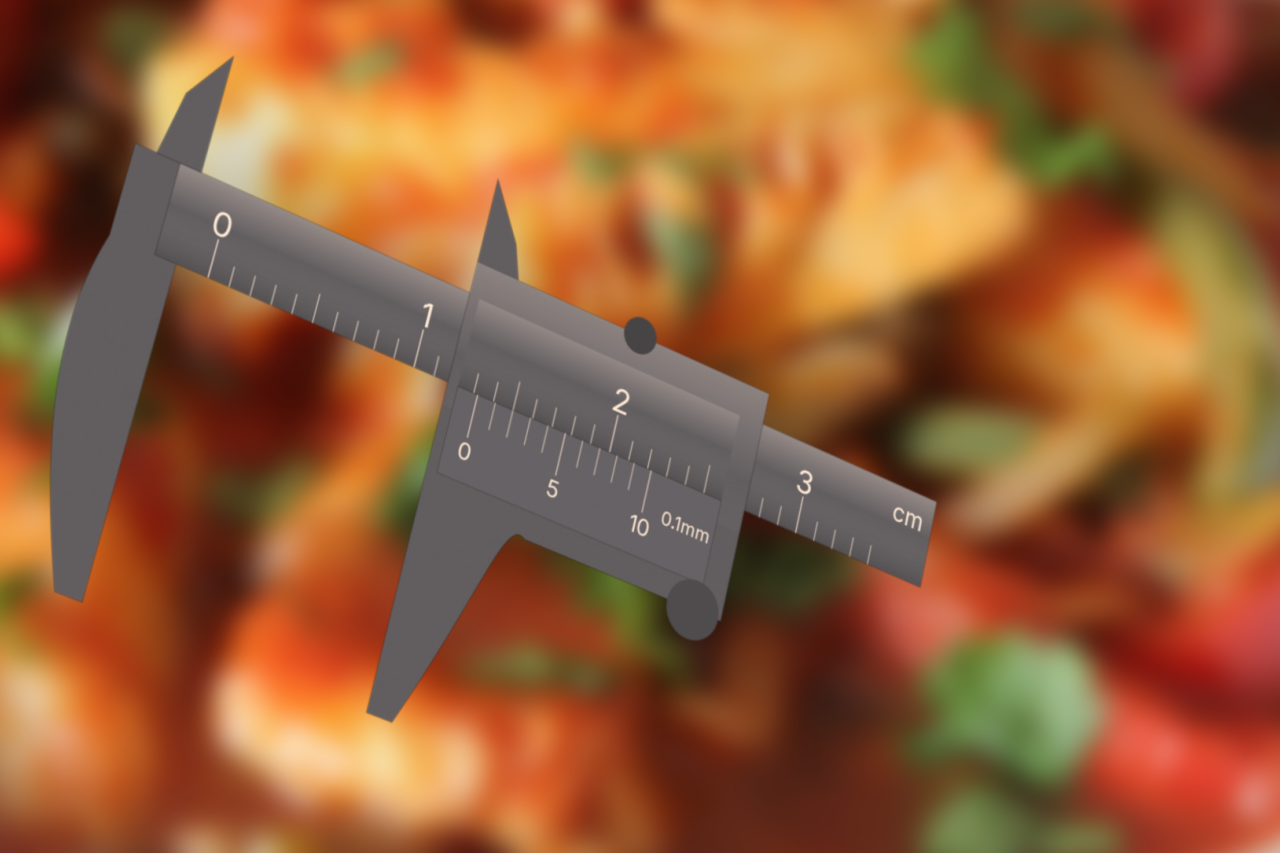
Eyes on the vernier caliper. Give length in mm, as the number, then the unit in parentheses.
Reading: 13.2 (mm)
